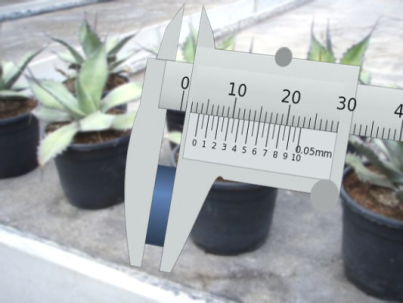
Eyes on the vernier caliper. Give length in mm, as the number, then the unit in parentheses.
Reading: 3.6 (mm)
